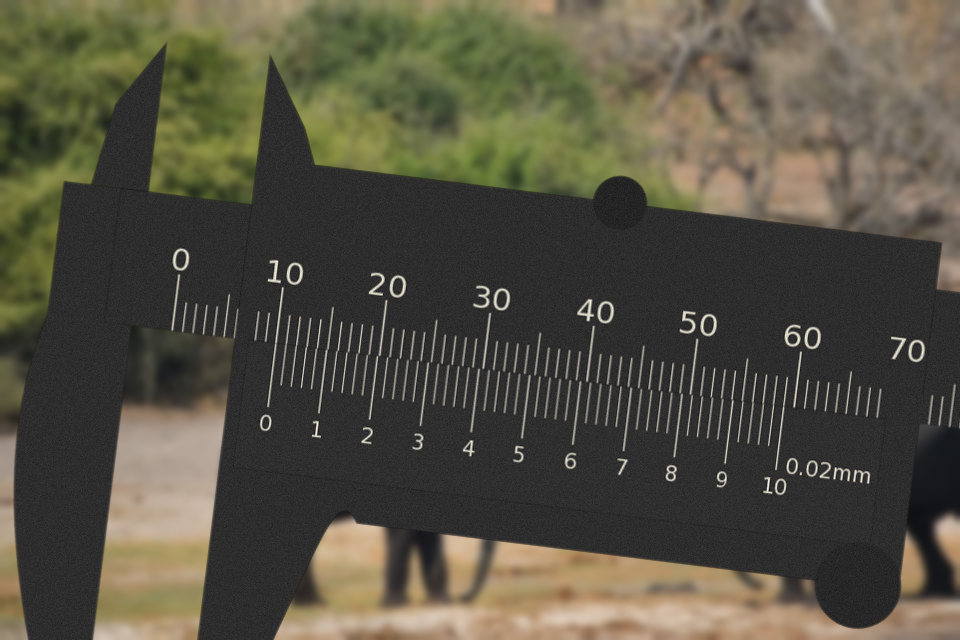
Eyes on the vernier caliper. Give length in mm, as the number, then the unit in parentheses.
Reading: 10.0 (mm)
